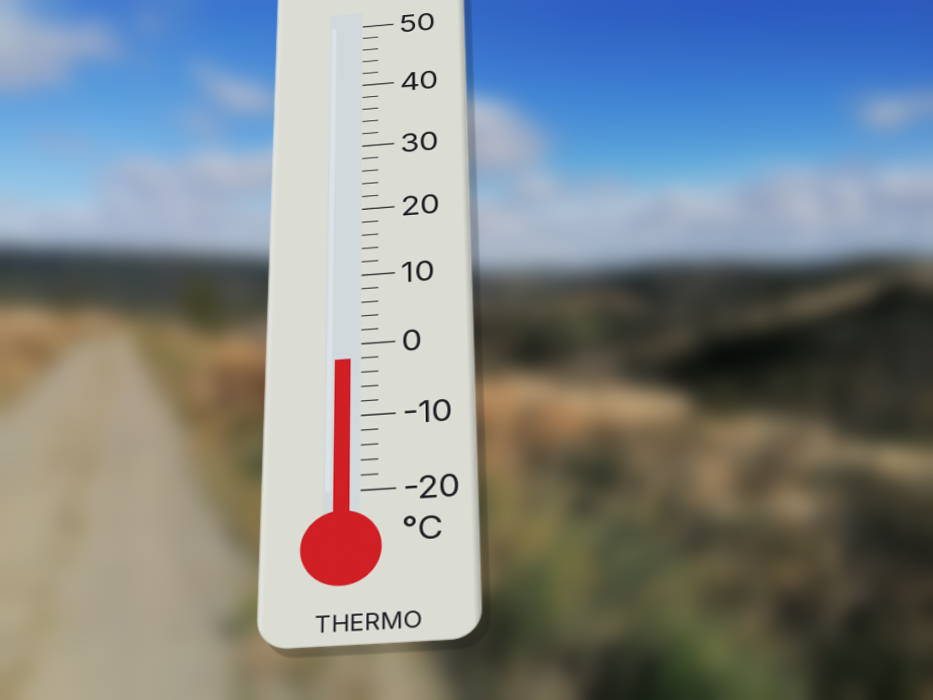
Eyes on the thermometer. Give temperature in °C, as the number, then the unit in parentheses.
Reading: -2 (°C)
